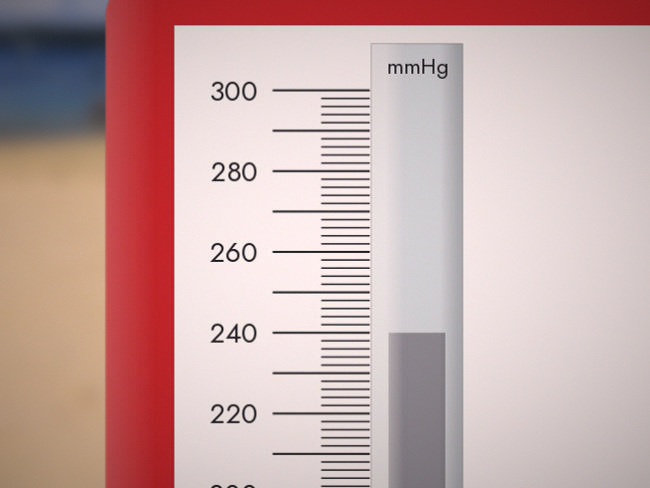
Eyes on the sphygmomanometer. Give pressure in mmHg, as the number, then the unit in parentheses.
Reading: 240 (mmHg)
